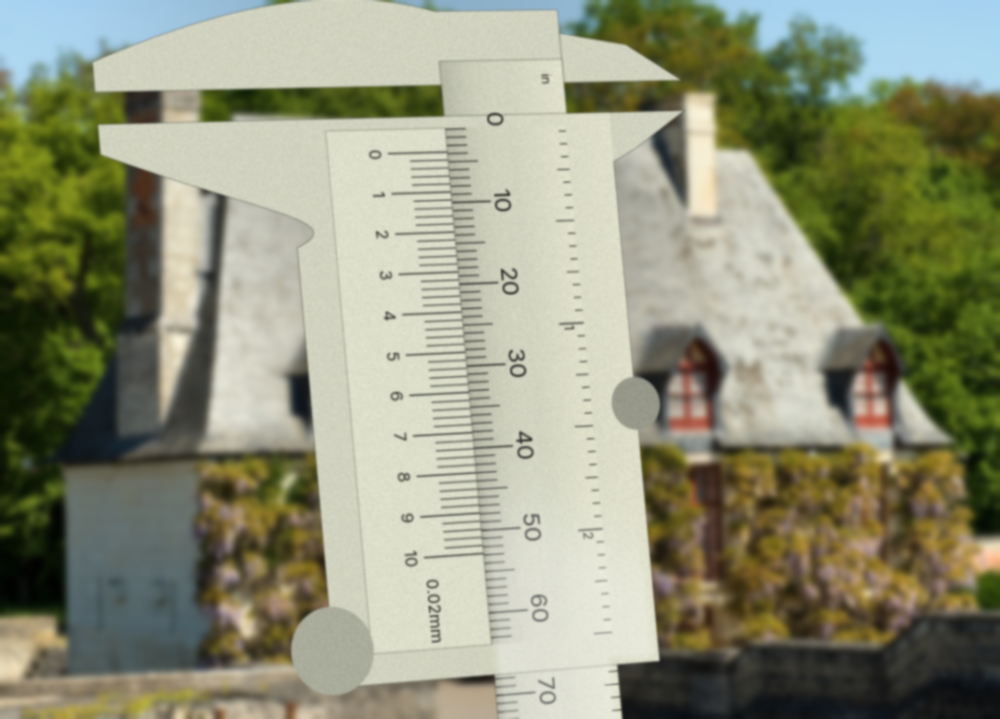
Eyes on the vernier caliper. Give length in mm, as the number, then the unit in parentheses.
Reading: 3.8 (mm)
